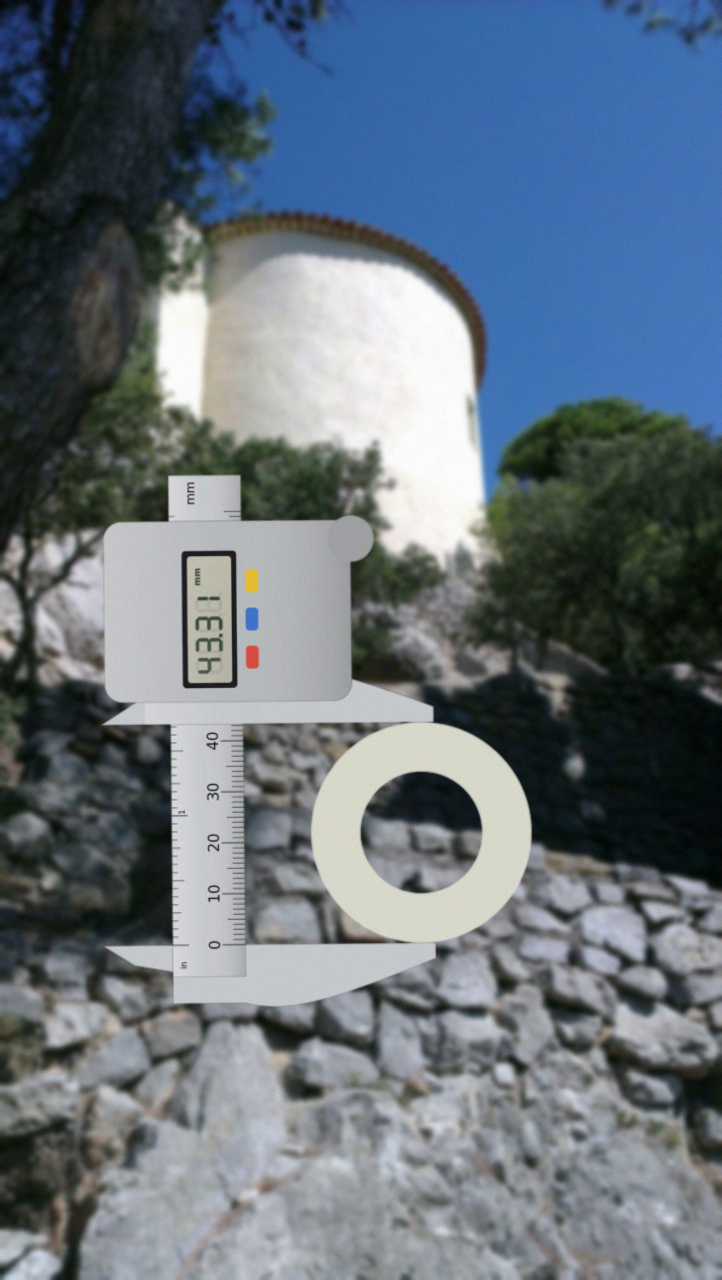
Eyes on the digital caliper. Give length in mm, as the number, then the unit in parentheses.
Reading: 43.31 (mm)
